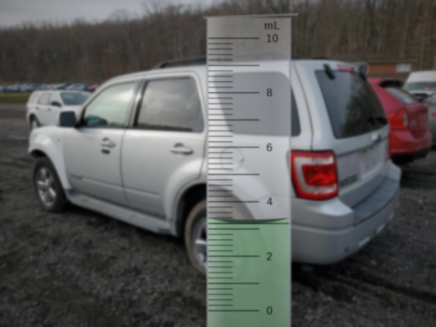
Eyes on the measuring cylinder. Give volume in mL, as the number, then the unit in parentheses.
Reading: 3.2 (mL)
